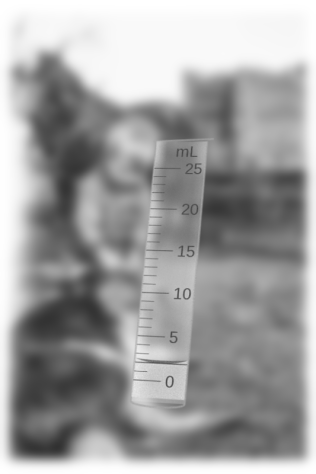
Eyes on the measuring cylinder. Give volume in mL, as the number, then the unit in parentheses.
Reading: 2 (mL)
